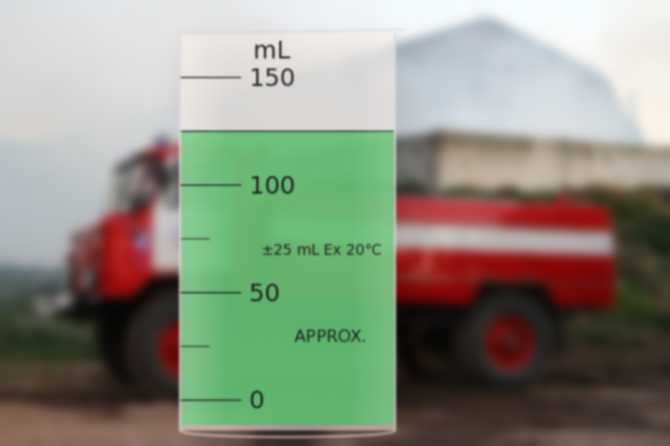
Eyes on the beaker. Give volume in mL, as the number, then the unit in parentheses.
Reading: 125 (mL)
